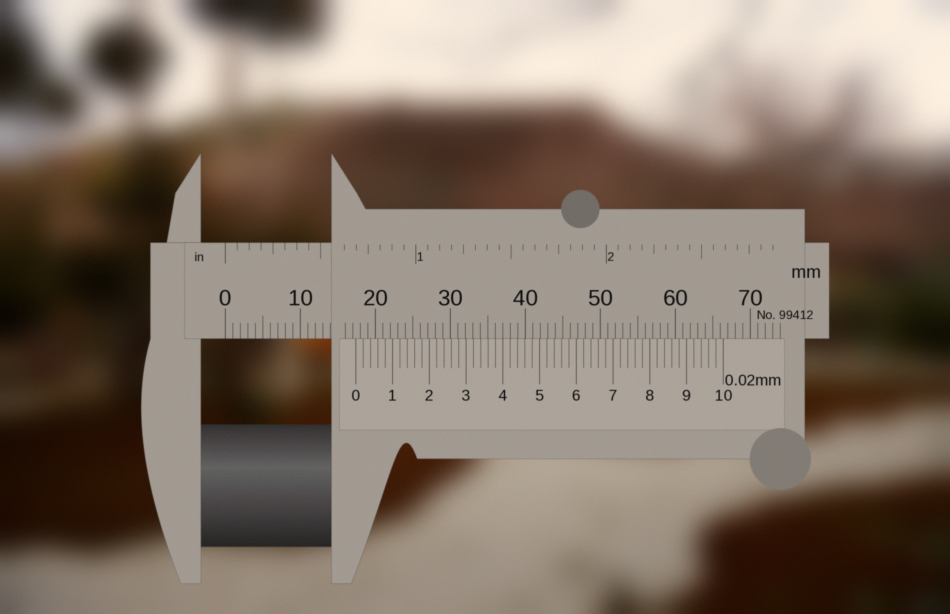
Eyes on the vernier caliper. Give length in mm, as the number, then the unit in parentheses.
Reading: 17.4 (mm)
